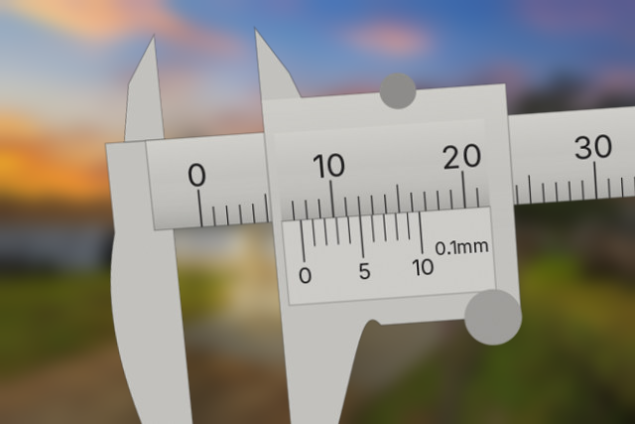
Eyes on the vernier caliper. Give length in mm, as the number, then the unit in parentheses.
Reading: 7.5 (mm)
